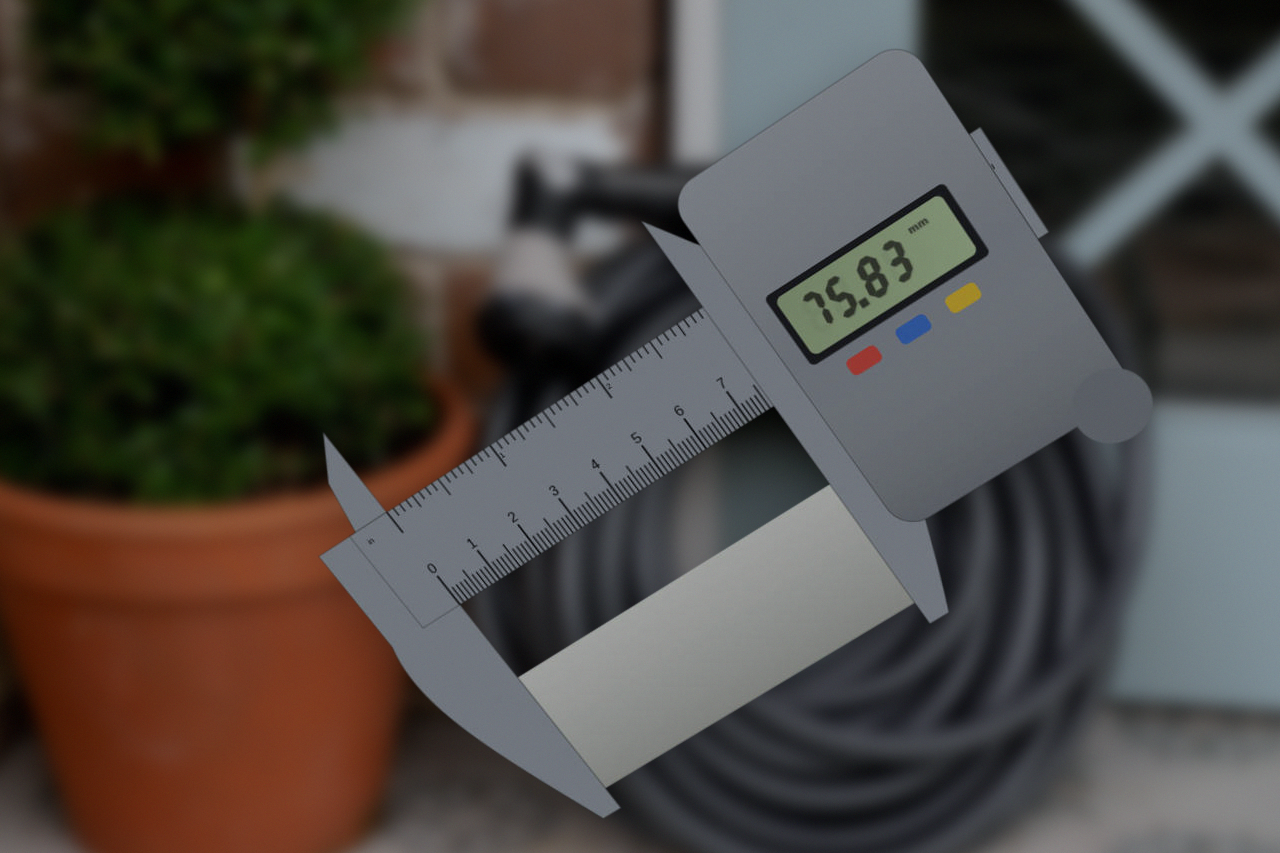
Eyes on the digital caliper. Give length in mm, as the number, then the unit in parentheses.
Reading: 75.83 (mm)
